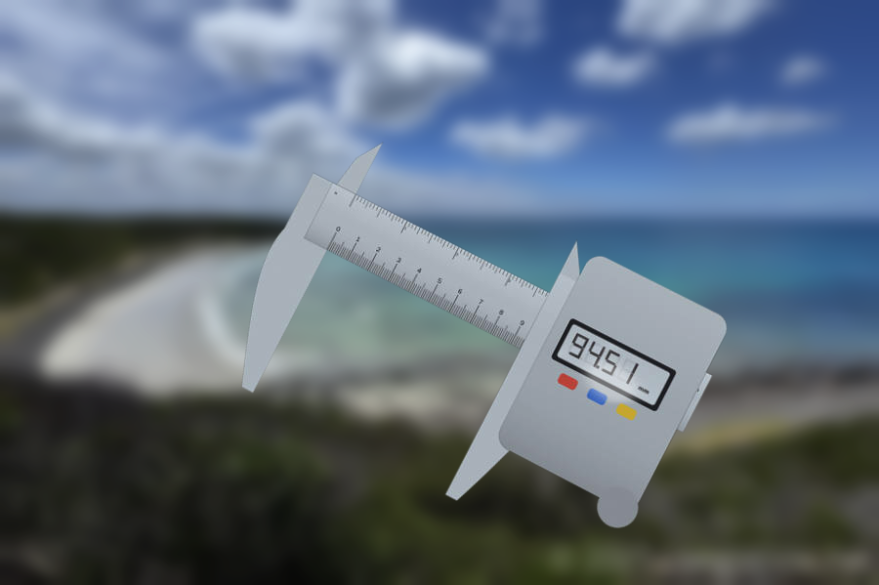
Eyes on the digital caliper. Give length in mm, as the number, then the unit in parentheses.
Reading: 94.51 (mm)
